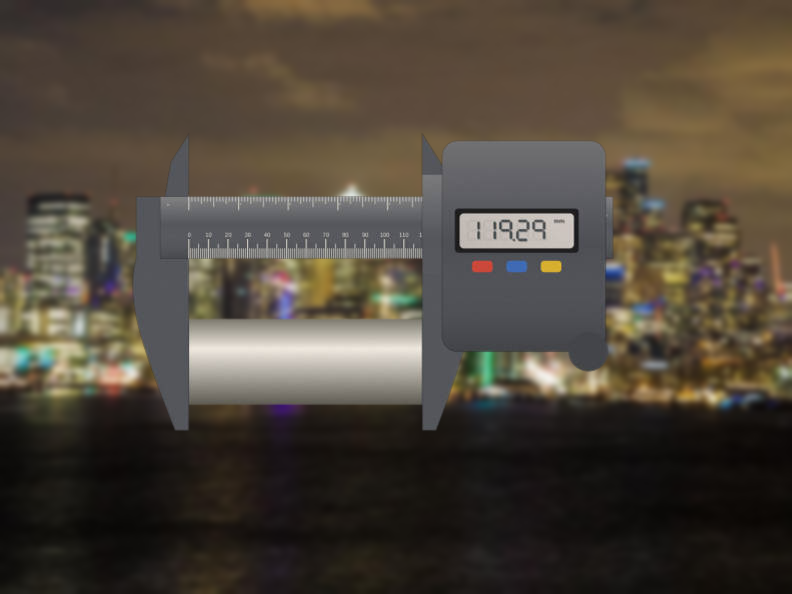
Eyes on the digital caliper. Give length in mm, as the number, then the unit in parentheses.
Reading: 119.29 (mm)
